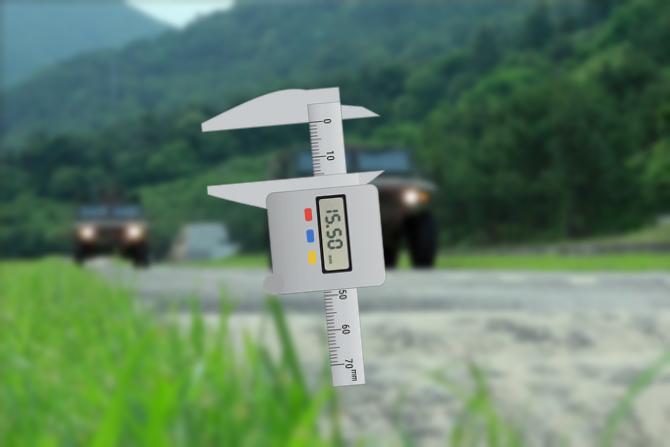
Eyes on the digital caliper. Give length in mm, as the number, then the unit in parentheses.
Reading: 15.50 (mm)
